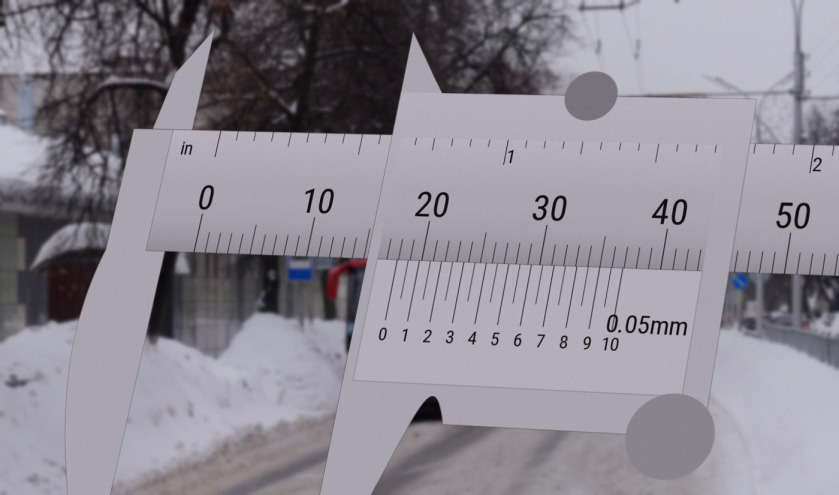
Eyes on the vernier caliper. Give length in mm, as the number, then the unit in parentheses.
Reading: 17.9 (mm)
